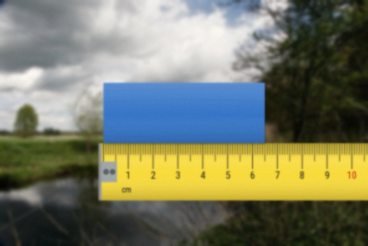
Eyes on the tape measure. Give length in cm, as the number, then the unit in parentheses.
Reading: 6.5 (cm)
